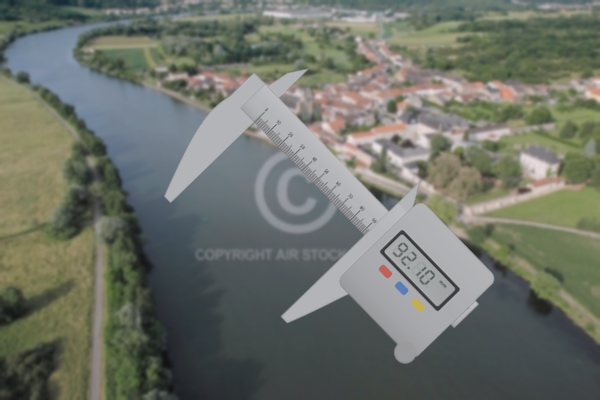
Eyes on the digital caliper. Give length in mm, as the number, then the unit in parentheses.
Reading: 92.10 (mm)
